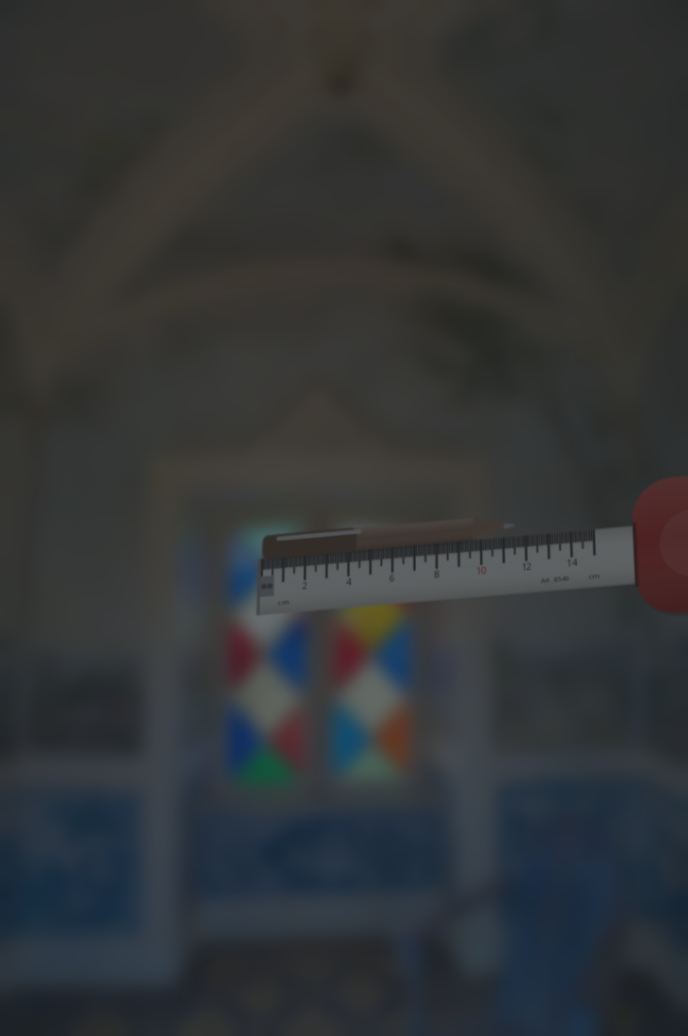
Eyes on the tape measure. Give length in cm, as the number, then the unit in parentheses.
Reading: 11.5 (cm)
